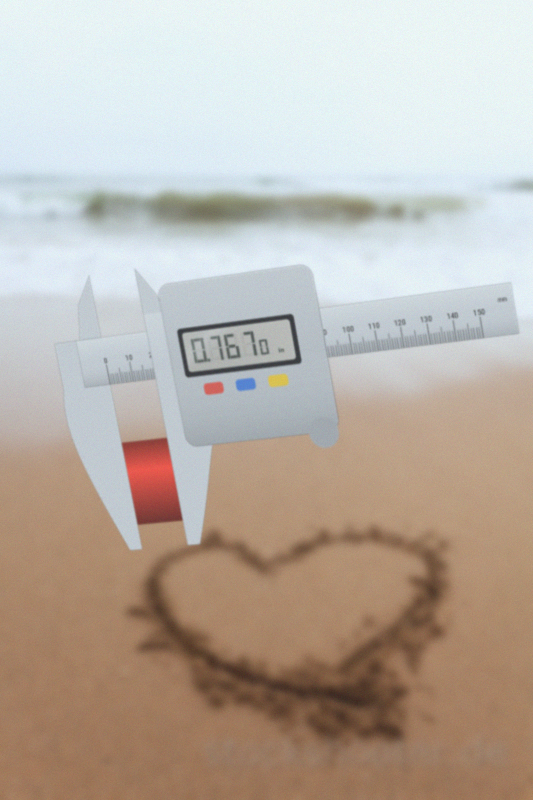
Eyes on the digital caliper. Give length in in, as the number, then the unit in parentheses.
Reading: 0.7670 (in)
